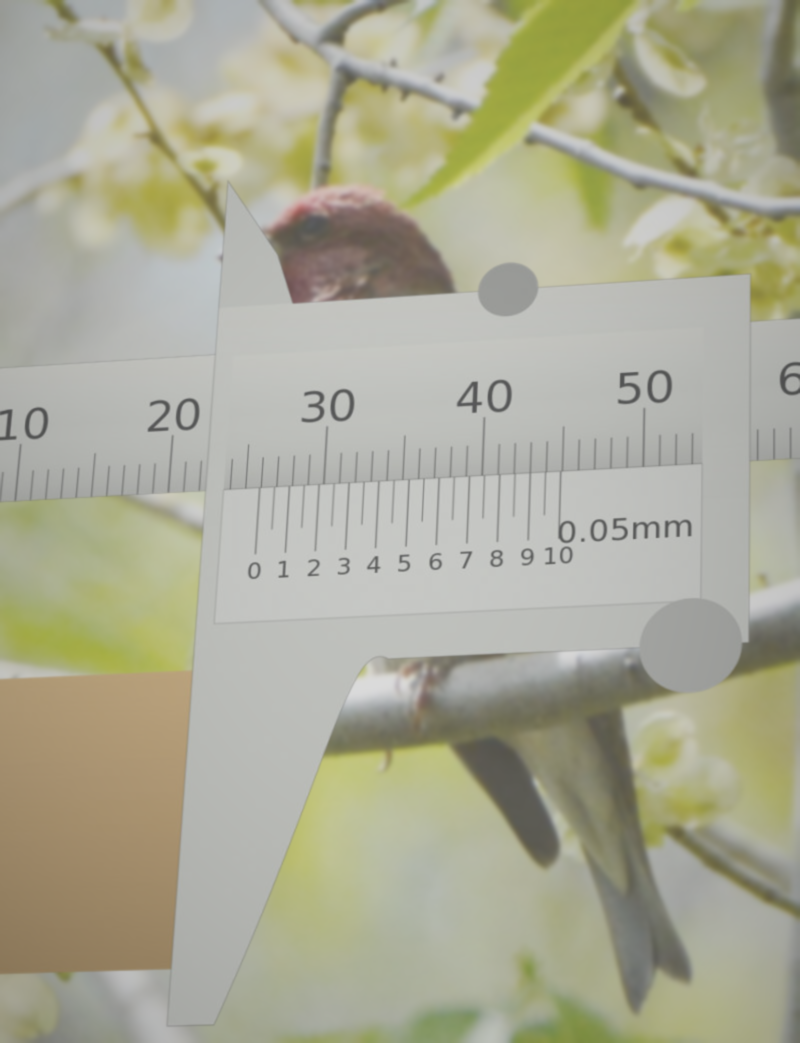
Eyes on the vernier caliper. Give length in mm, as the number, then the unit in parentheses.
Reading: 25.9 (mm)
